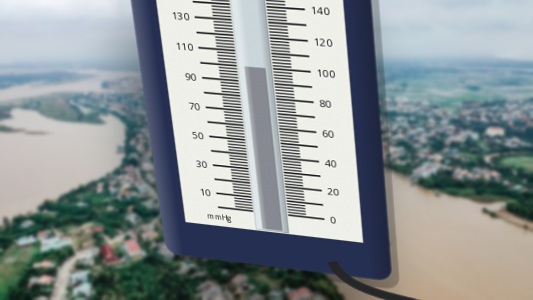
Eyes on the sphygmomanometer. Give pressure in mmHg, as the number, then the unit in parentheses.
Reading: 100 (mmHg)
